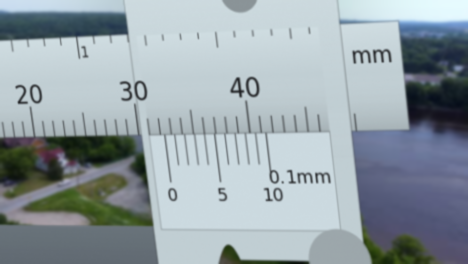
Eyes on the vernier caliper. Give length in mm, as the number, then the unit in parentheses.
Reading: 32.4 (mm)
